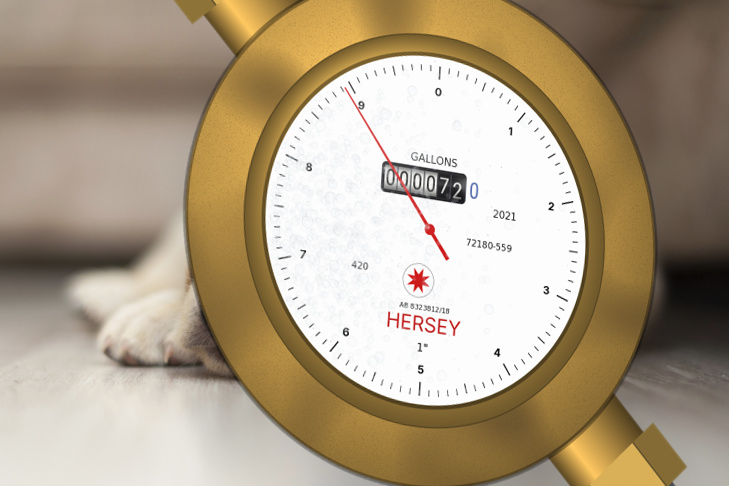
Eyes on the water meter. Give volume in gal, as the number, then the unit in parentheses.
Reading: 718.9 (gal)
